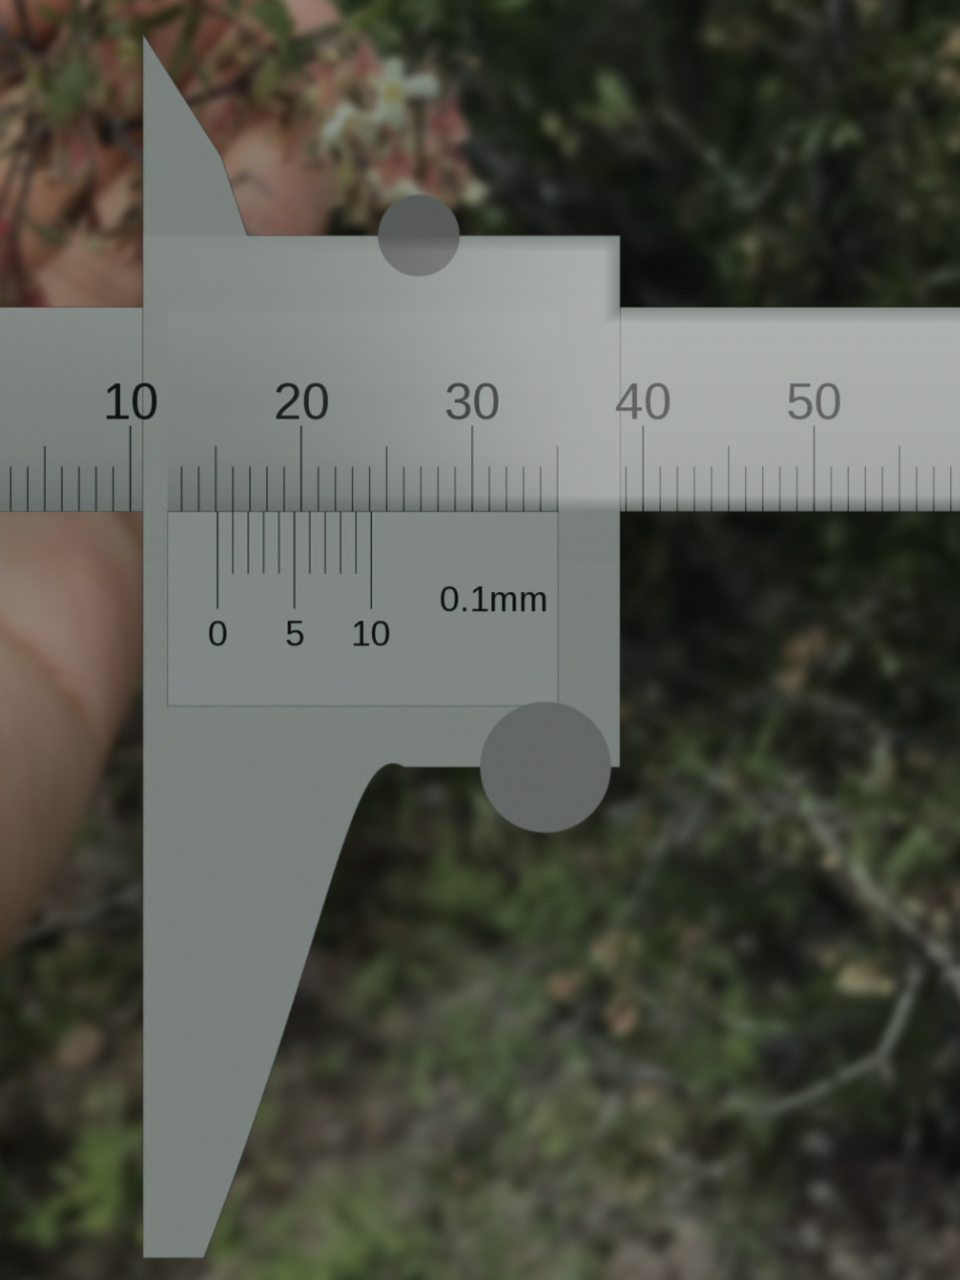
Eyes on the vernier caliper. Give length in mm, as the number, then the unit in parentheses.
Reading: 15.1 (mm)
